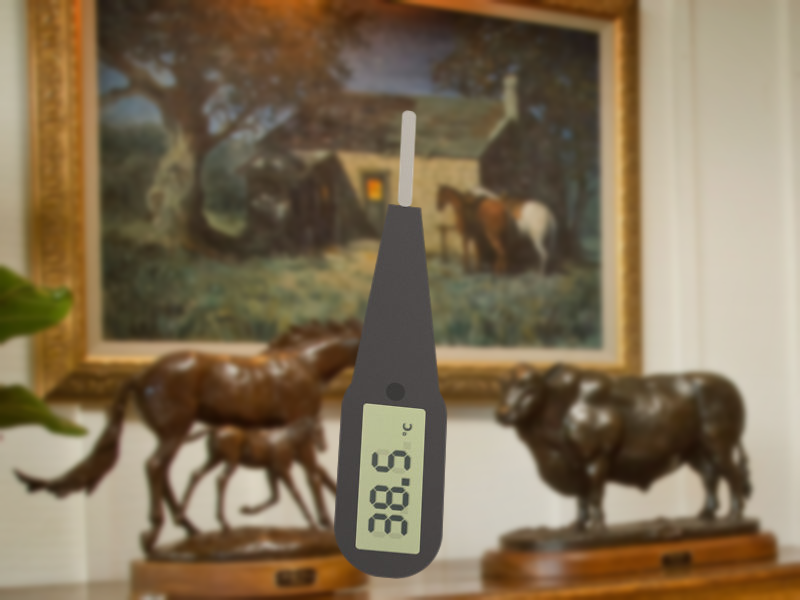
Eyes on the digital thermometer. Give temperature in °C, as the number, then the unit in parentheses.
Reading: 38.5 (°C)
